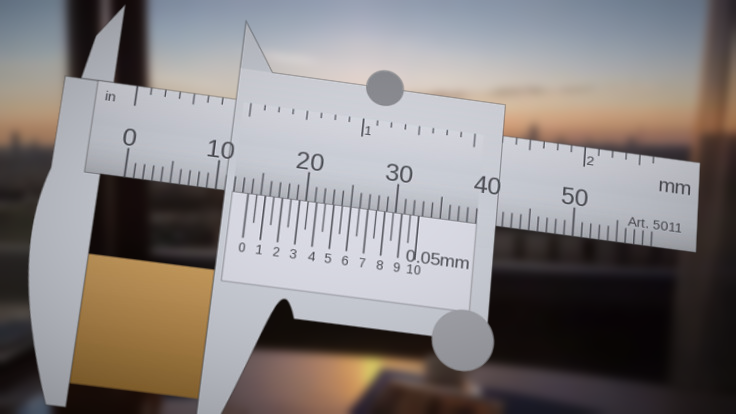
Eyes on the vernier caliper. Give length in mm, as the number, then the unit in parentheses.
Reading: 13.6 (mm)
